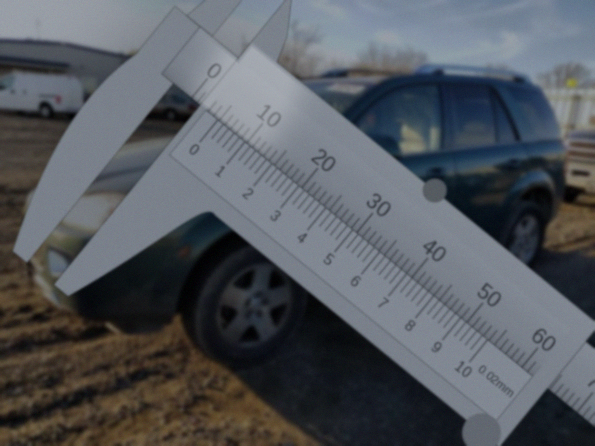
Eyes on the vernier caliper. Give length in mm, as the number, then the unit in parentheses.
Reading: 4.8 (mm)
